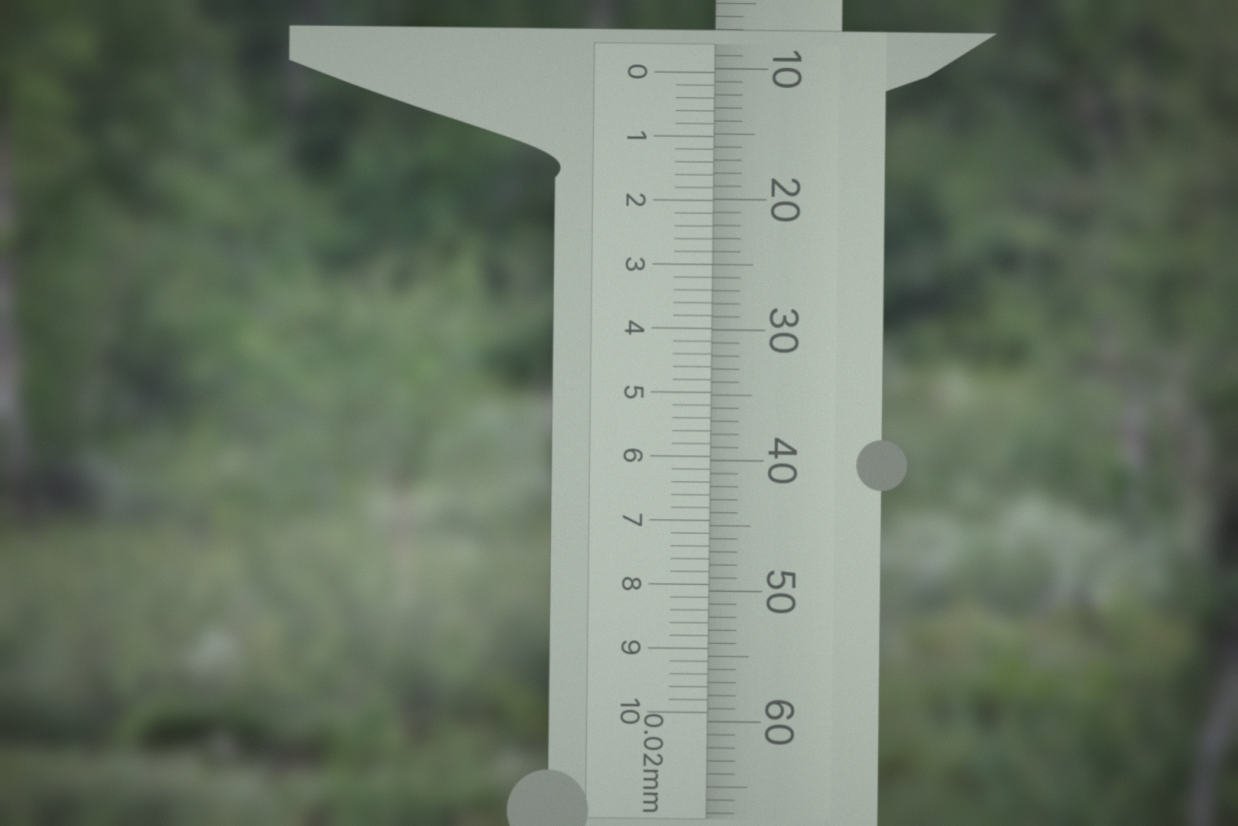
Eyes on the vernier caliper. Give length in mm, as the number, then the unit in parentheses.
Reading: 10.3 (mm)
